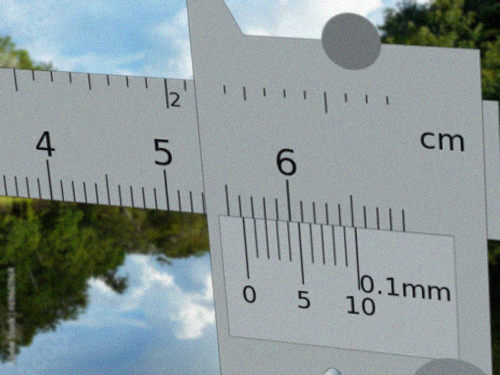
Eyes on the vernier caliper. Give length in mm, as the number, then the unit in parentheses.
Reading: 56.2 (mm)
